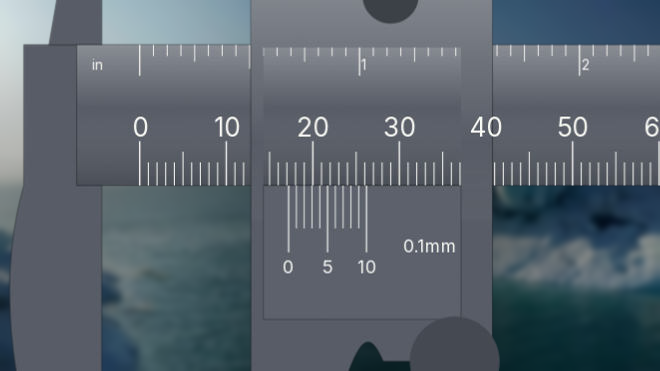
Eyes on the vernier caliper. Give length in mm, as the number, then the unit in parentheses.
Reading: 17.2 (mm)
